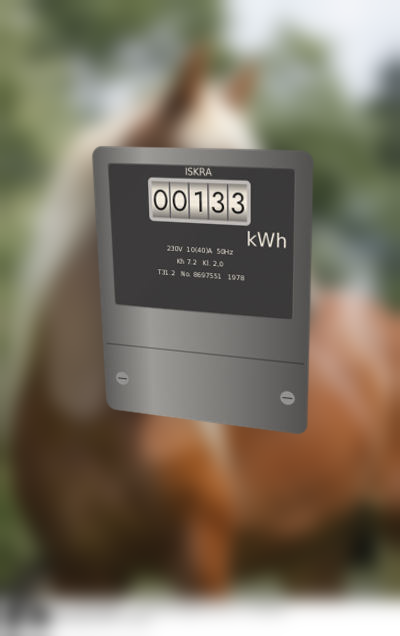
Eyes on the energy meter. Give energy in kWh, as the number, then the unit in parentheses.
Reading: 133 (kWh)
